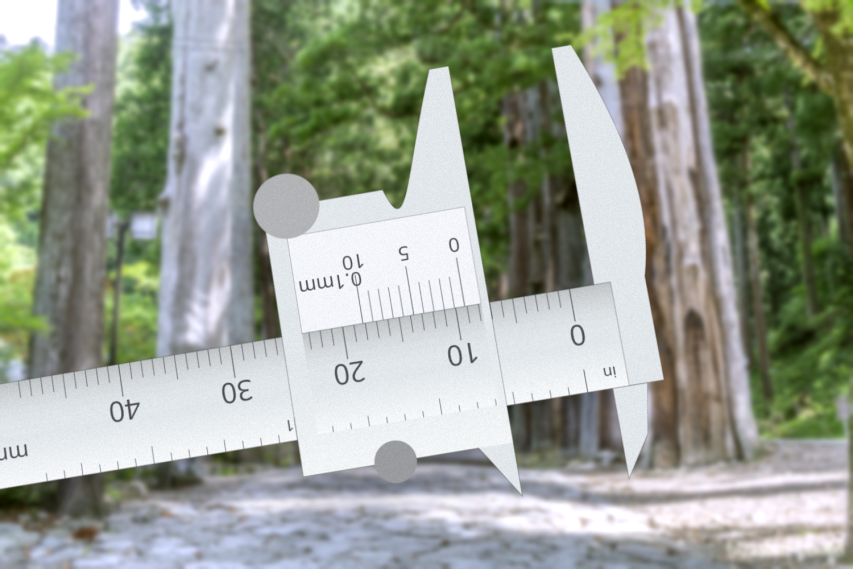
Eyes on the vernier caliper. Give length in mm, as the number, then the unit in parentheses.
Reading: 9.2 (mm)
